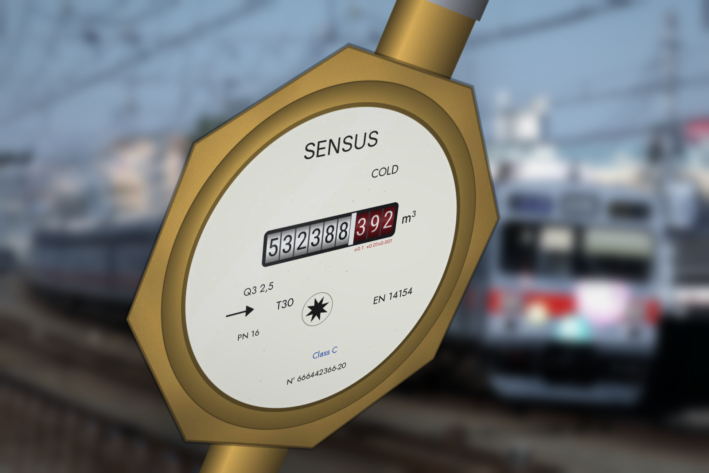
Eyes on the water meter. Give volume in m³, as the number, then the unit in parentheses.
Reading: 532388.392 (m³)
